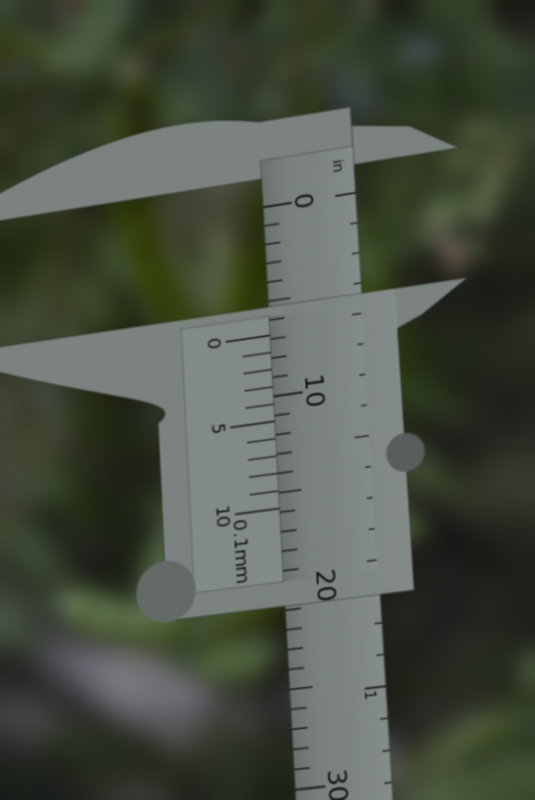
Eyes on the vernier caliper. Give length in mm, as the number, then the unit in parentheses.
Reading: 6.8 (mm)
